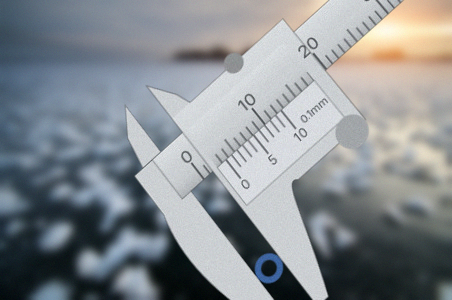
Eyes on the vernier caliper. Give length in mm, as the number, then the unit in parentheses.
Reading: 3.6 (mm)
